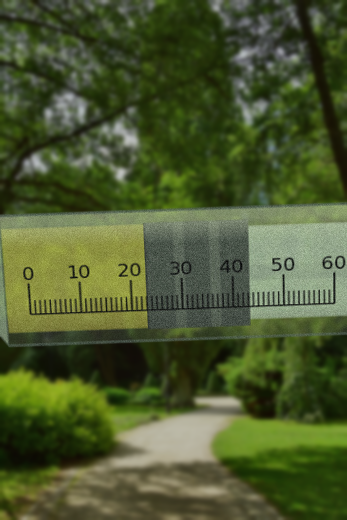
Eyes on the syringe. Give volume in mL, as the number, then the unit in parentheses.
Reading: 23 (mL)
